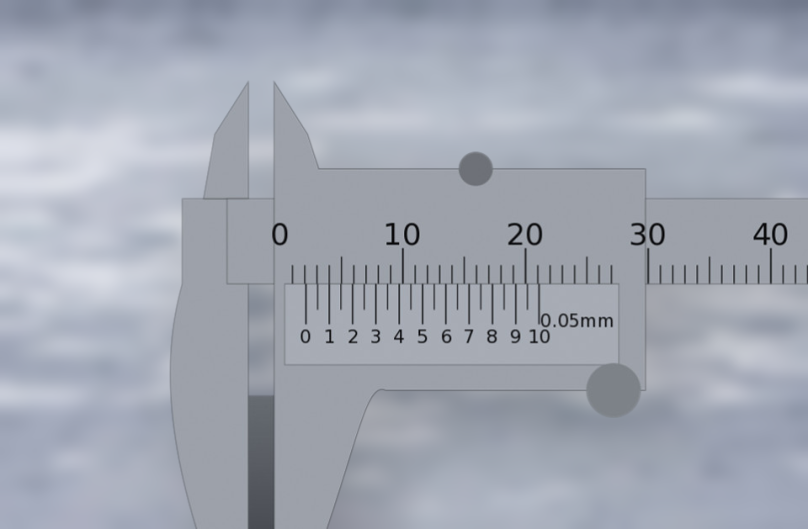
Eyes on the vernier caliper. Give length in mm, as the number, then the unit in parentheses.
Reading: 2.1 (mm)
